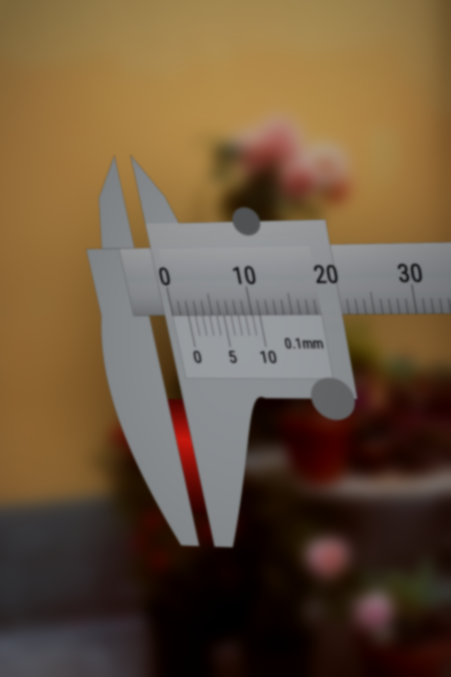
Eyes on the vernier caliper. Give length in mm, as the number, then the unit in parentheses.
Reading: 2.0 (mm)
